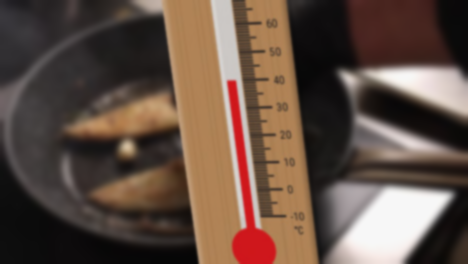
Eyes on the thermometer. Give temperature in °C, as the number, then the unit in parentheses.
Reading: 40 (°C)
